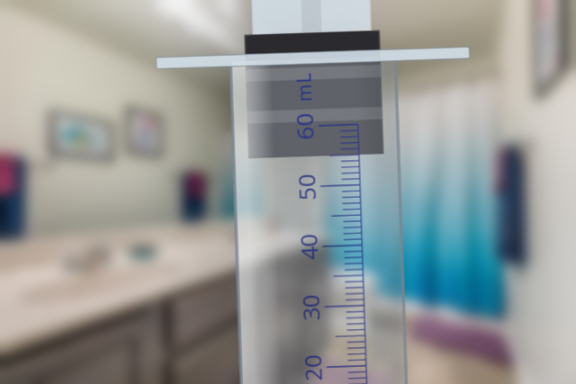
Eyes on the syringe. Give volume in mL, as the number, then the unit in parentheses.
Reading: 55 (mL)
